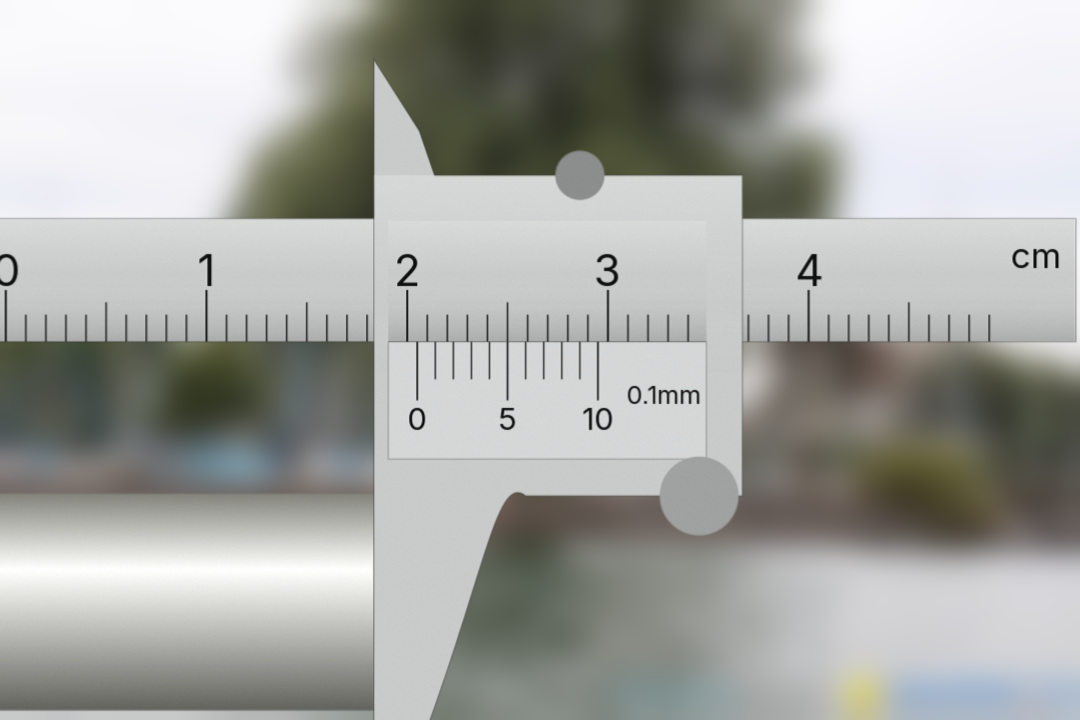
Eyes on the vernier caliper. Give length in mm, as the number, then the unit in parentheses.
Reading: 20.5 (mm)
